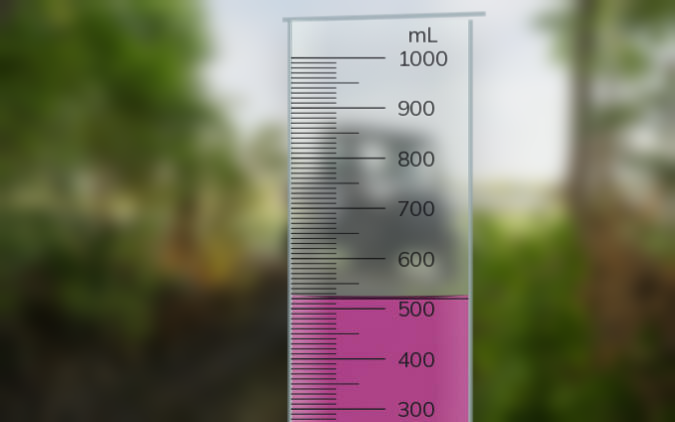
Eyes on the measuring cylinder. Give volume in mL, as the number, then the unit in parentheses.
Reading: 520 (mL)
